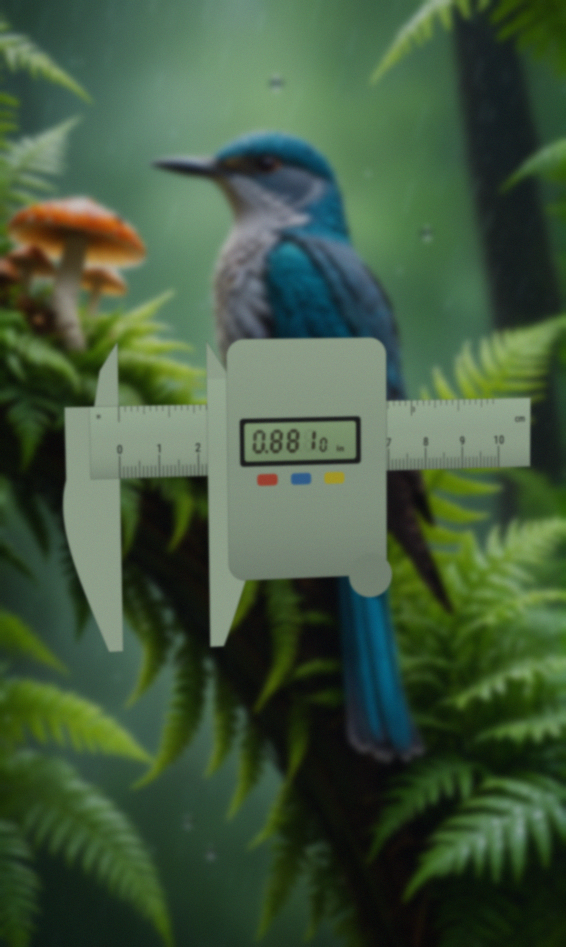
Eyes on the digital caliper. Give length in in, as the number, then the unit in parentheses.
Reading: 0.8810 (in)
